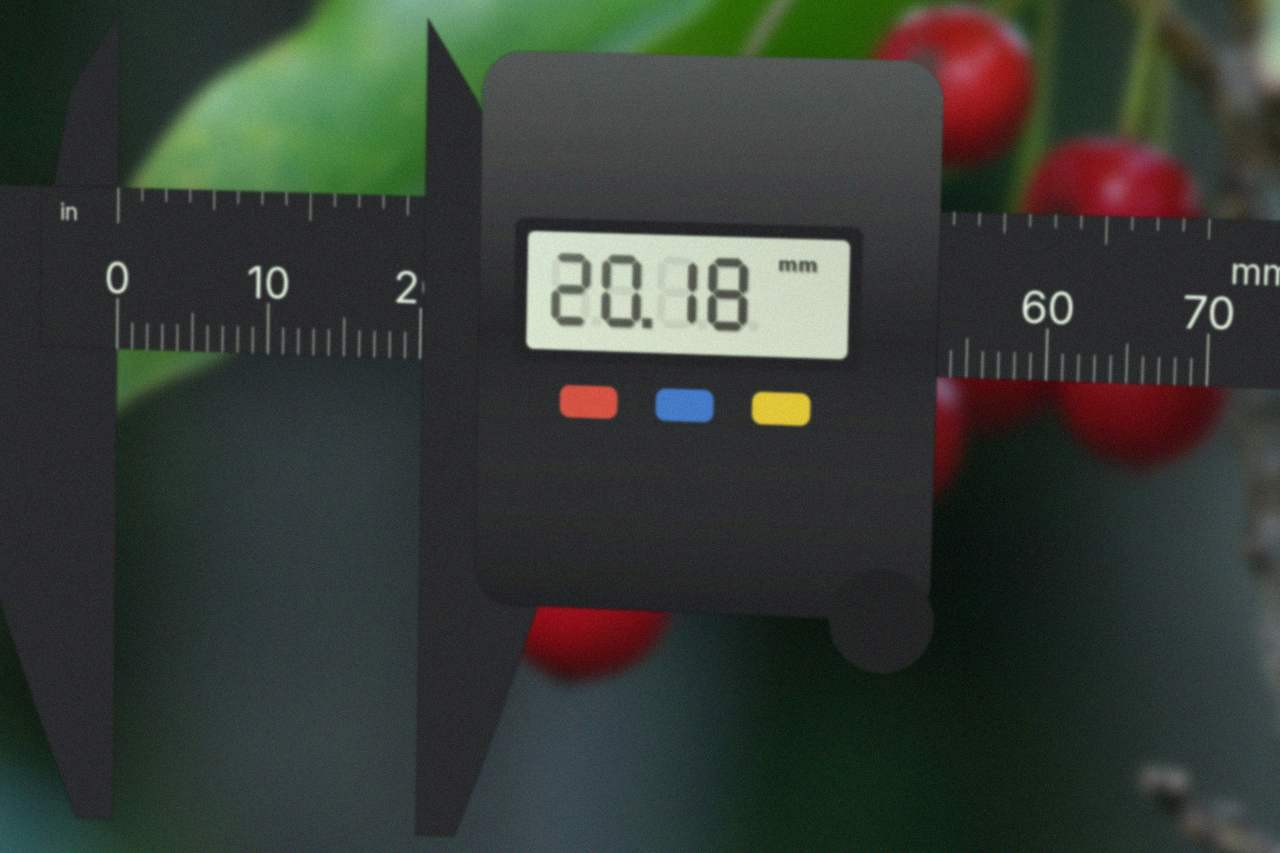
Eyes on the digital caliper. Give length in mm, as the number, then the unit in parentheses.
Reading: 20.18 (mm)
